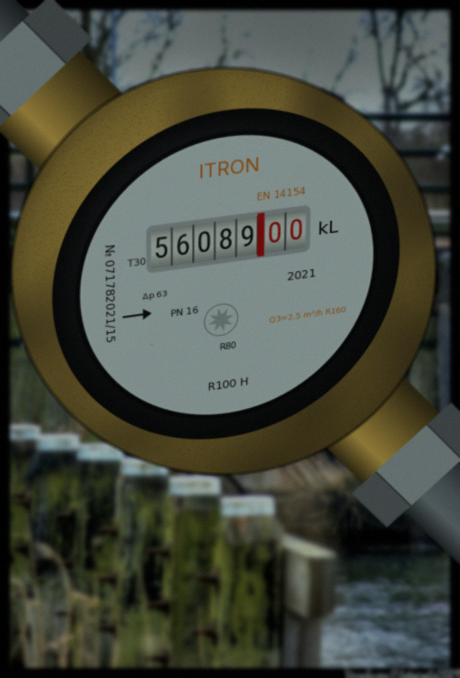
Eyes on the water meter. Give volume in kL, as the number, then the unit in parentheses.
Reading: 56089.00 (kL)
